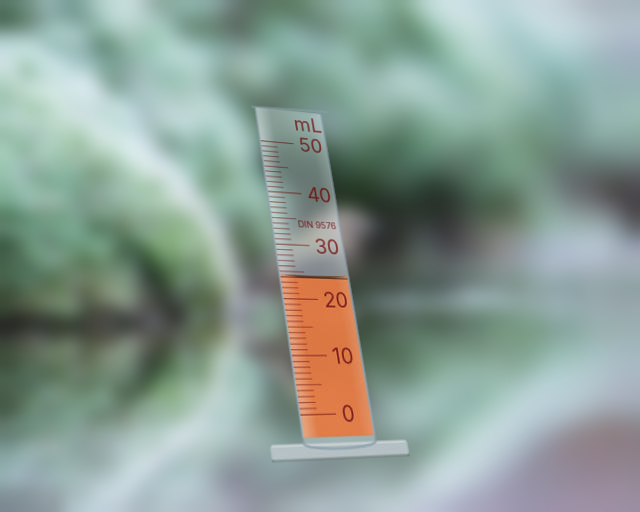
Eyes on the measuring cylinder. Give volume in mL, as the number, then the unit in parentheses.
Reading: 24 (mL)
